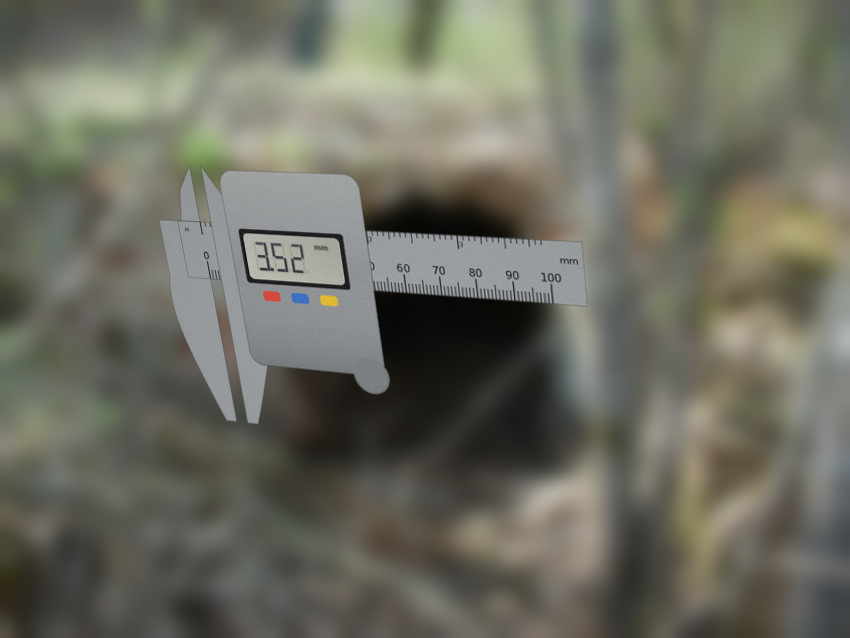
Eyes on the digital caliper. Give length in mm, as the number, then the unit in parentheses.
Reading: 3.52 (mm)
